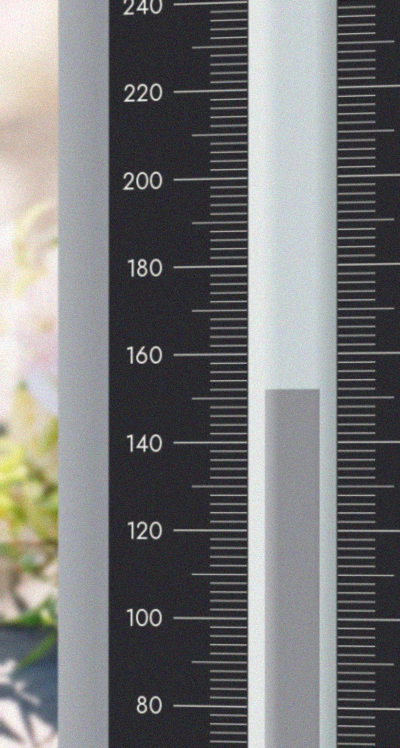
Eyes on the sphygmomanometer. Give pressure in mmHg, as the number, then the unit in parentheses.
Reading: 152 (mmHg)
